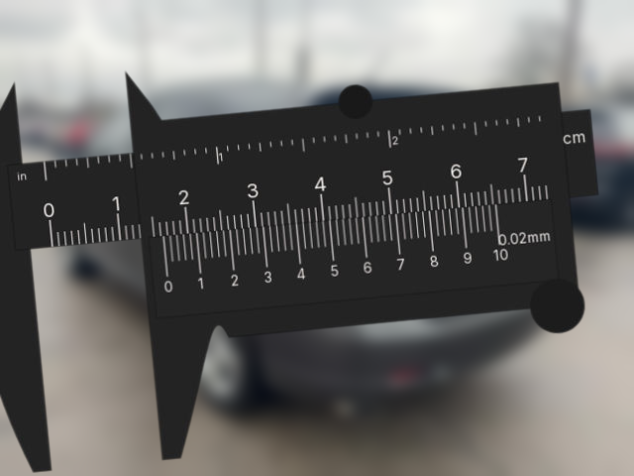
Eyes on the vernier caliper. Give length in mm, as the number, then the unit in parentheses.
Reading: 16.4 (mm)
